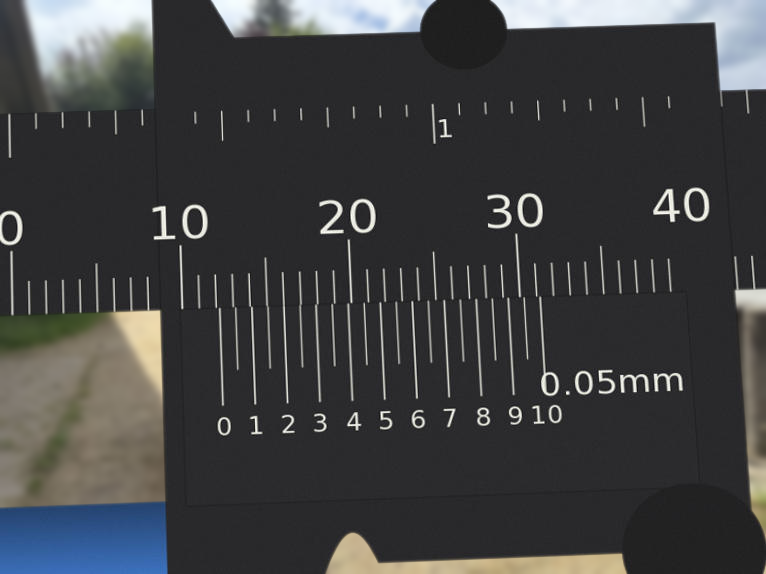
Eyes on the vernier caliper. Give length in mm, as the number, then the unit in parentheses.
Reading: 12.2 (mm)
